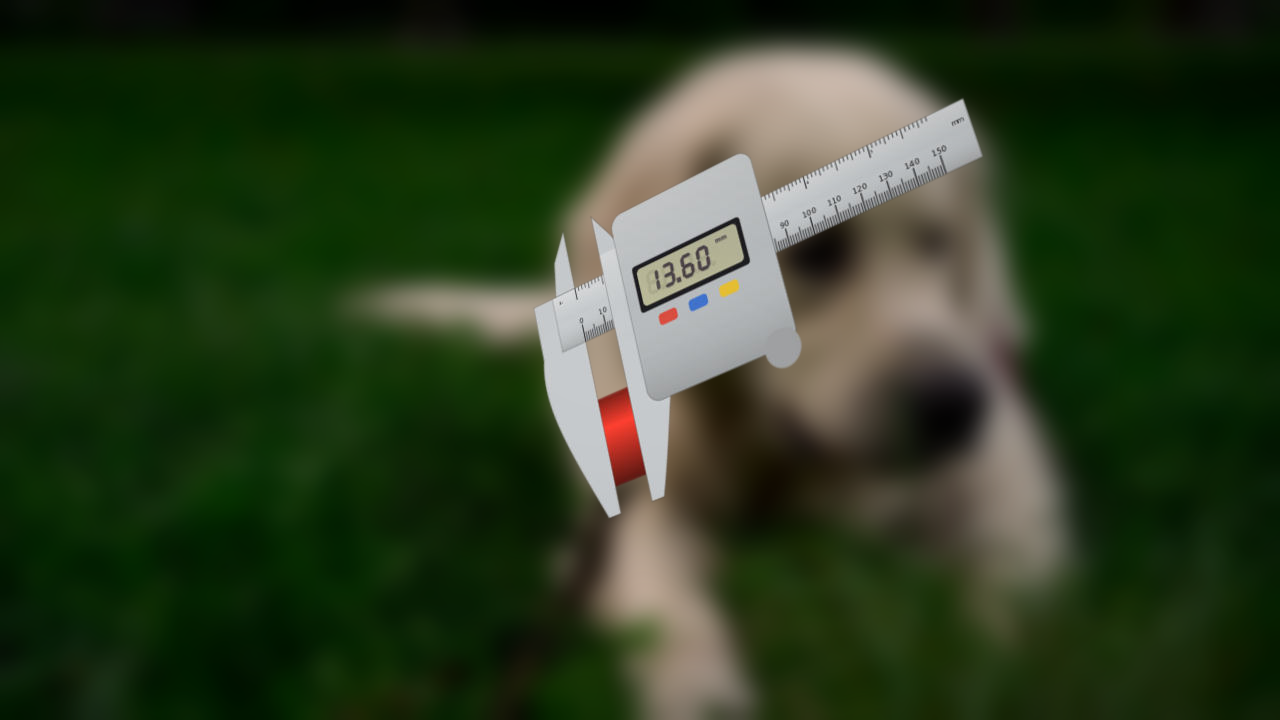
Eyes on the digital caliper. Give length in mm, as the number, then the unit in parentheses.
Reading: 13.60 (mm)
